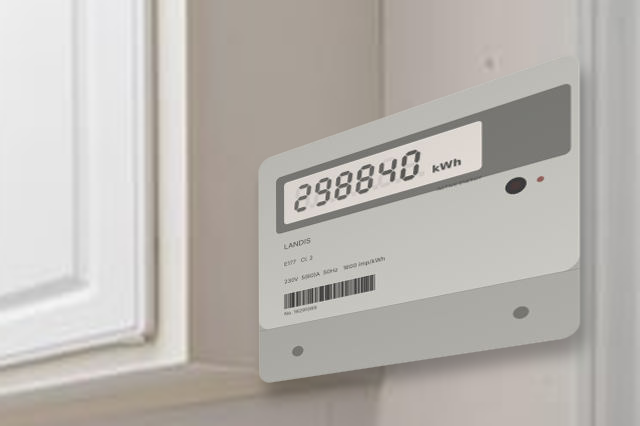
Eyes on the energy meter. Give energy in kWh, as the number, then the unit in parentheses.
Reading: 298840 (kWh)
